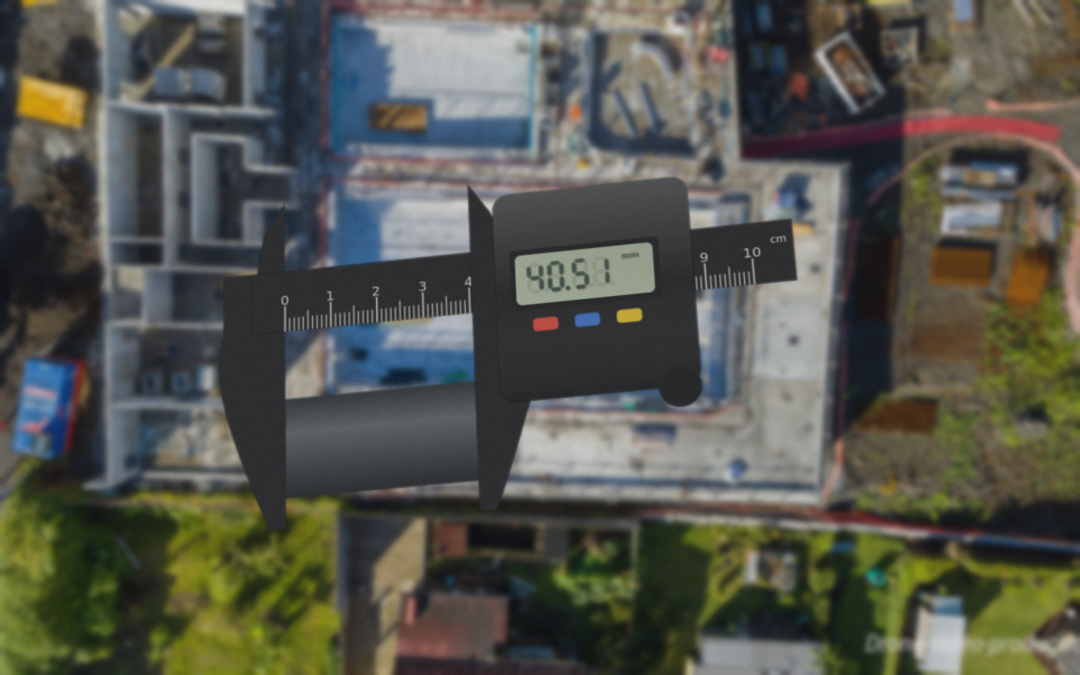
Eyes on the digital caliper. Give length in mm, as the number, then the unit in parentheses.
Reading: 40.51 (mm)
